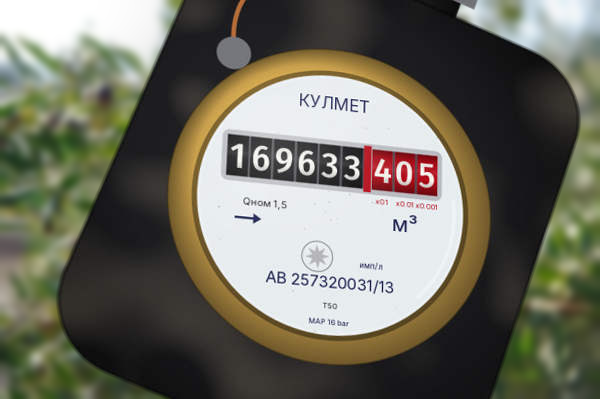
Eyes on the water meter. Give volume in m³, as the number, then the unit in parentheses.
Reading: 169633.405 (m³)
